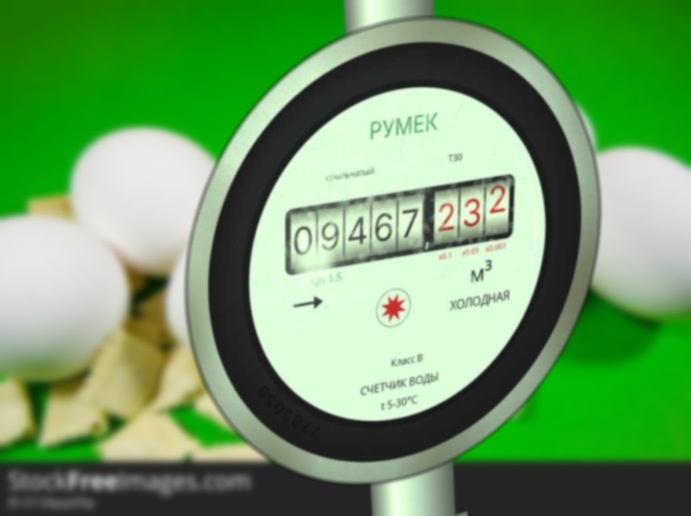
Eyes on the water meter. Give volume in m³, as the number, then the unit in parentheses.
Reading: 9467.232 (m³)
